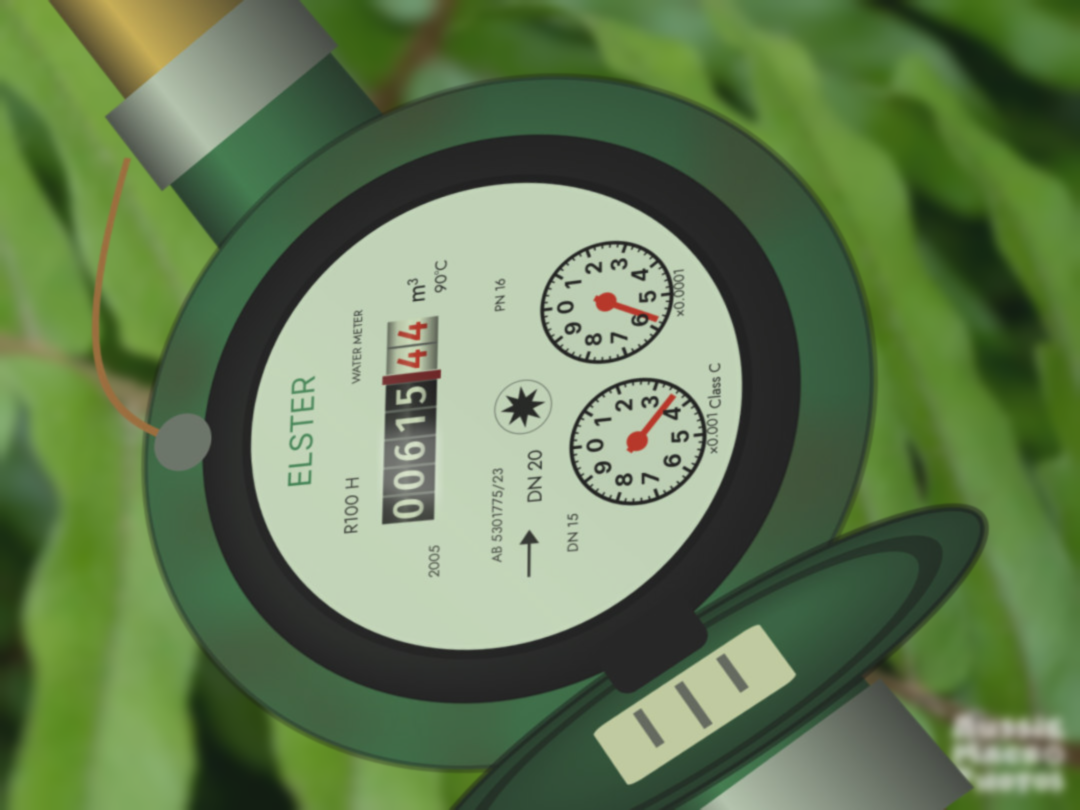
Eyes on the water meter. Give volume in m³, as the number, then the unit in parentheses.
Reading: 615.4435 (m³)
